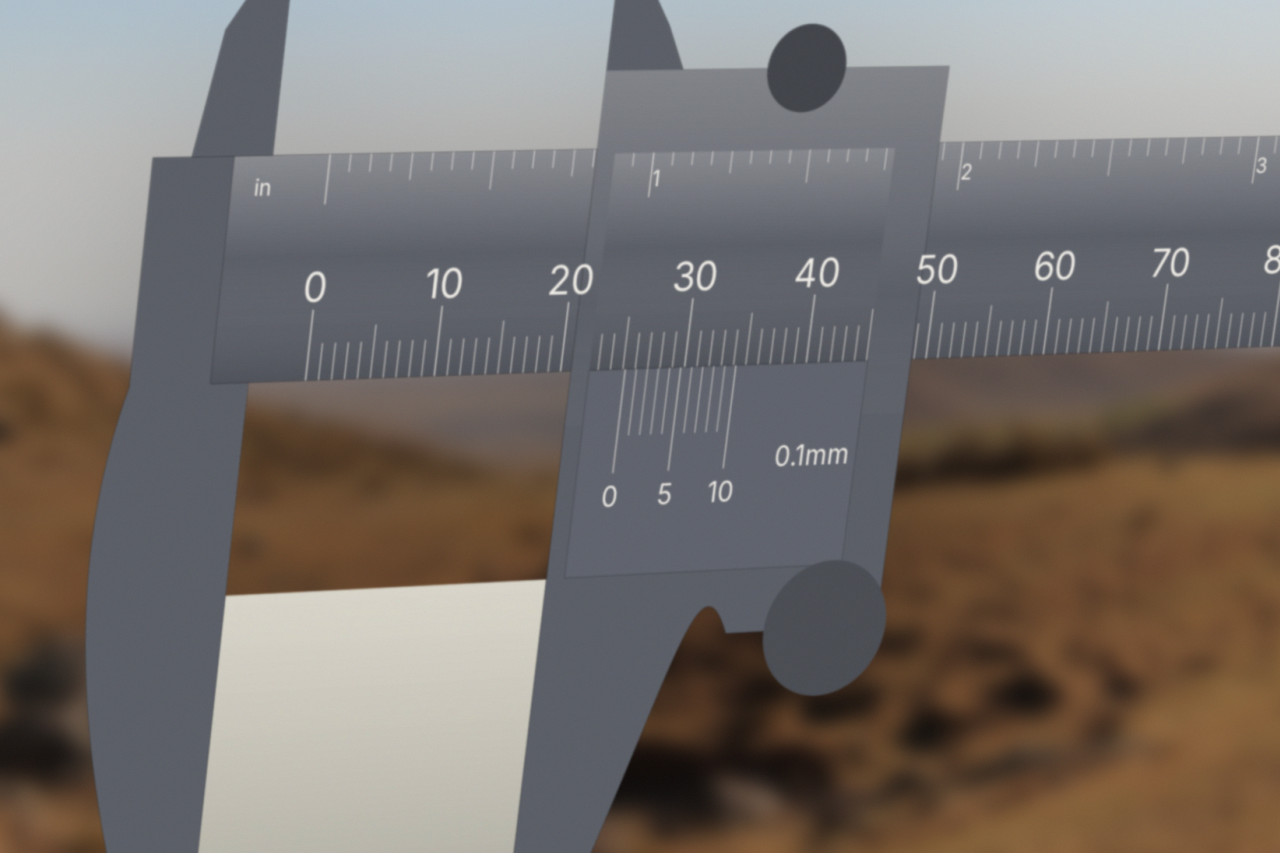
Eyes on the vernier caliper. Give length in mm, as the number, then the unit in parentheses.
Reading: 25.2 (mm)
